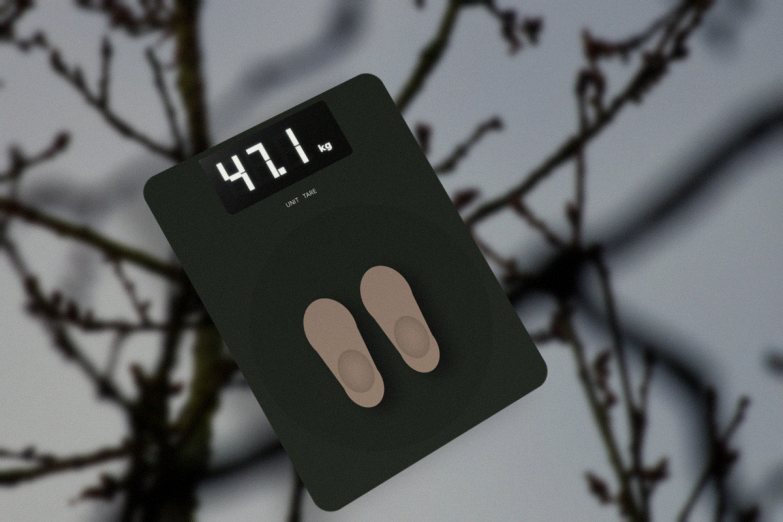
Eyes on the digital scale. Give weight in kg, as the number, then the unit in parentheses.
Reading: 47.1 (kg)
